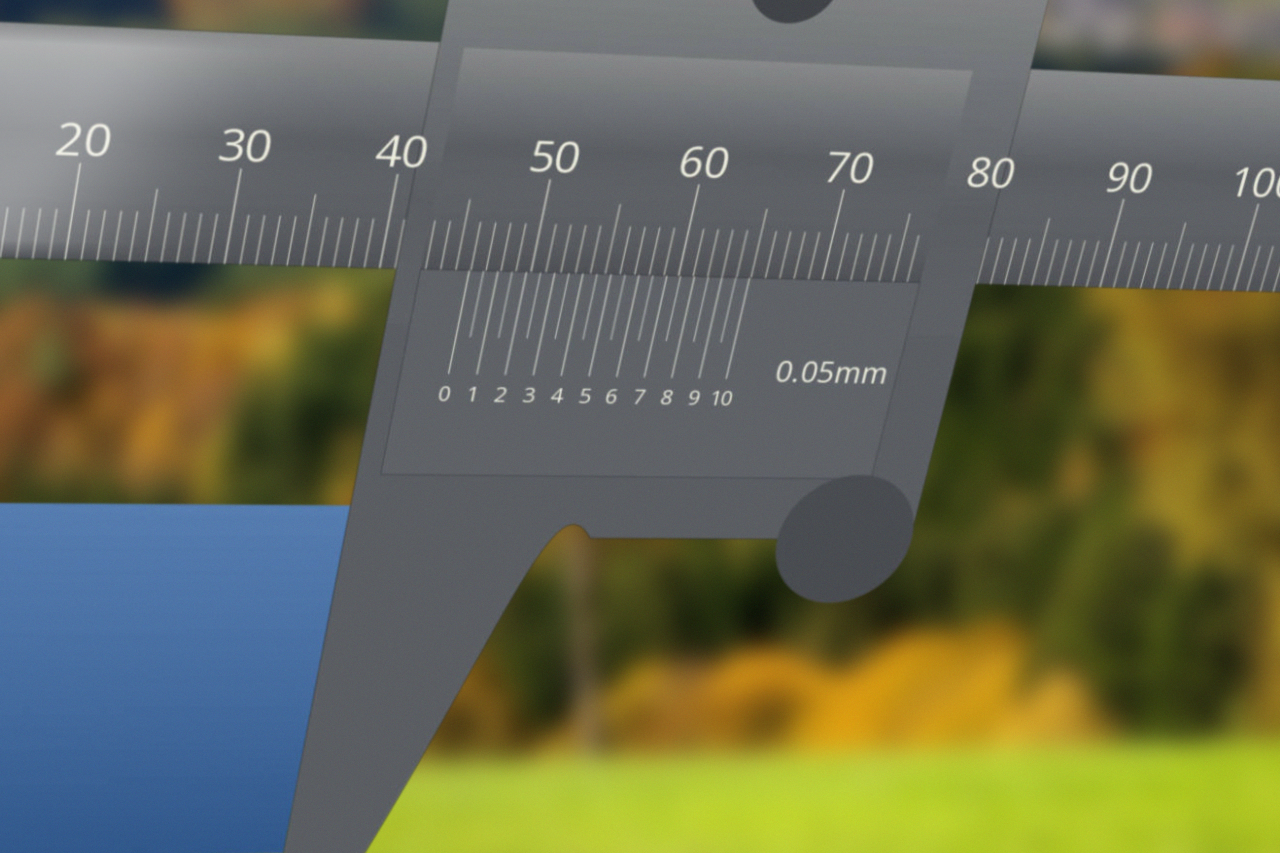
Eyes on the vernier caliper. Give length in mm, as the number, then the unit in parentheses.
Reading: 45.9 (mm)
